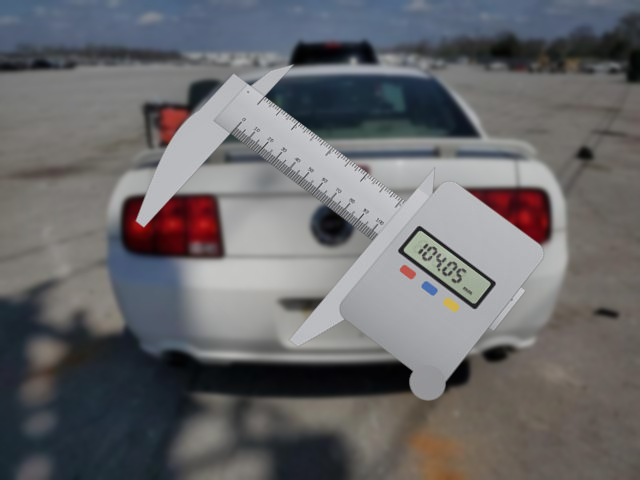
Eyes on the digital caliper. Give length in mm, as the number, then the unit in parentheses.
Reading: 104.05 (mm)
